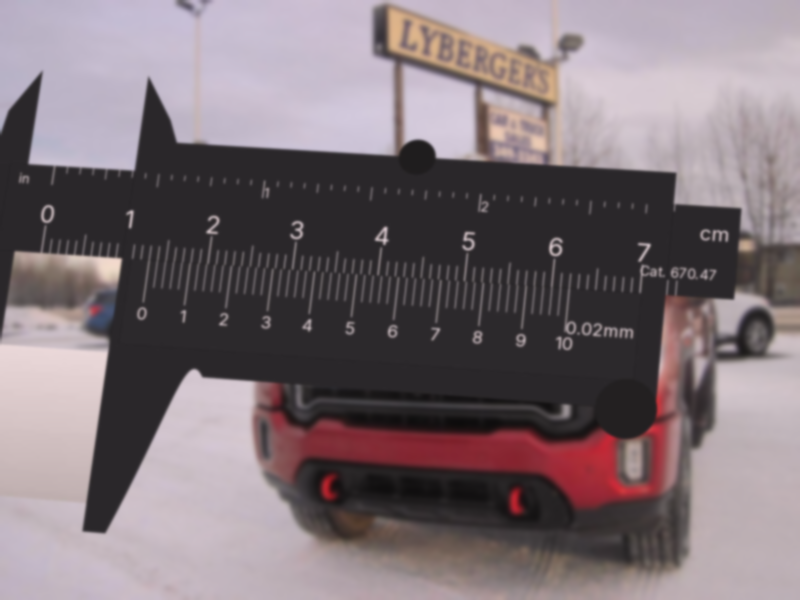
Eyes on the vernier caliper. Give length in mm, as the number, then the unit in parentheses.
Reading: 13.0 (mm)
